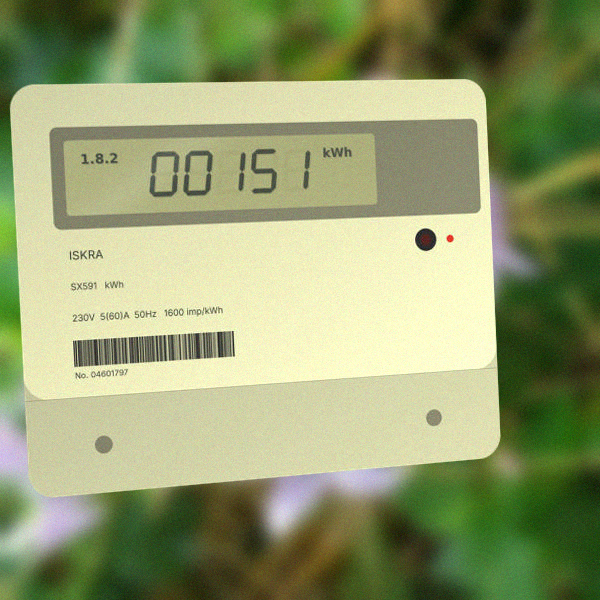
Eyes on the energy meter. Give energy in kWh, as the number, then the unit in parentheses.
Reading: 151 (kWh)
